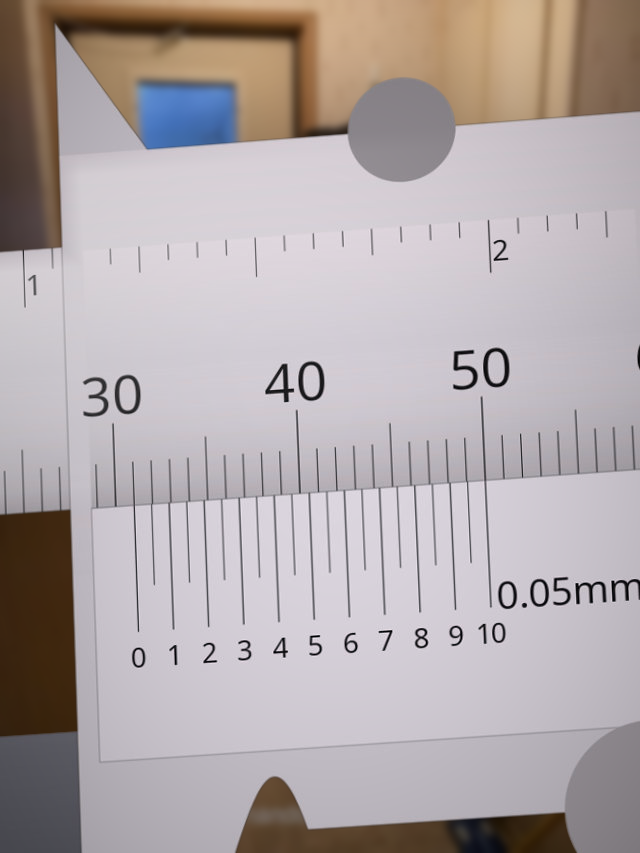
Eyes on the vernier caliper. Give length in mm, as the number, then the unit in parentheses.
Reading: 31.0 (mm)
